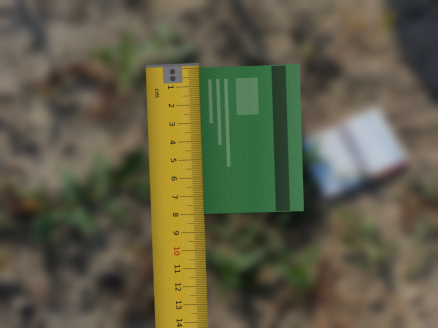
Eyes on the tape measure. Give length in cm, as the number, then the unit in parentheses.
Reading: 8 (cm)
